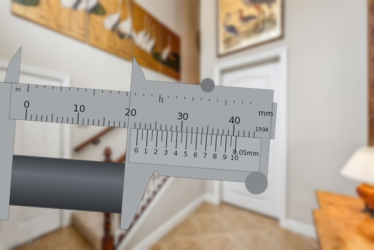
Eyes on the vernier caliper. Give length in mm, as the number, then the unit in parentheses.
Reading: 21.6 (mm)
